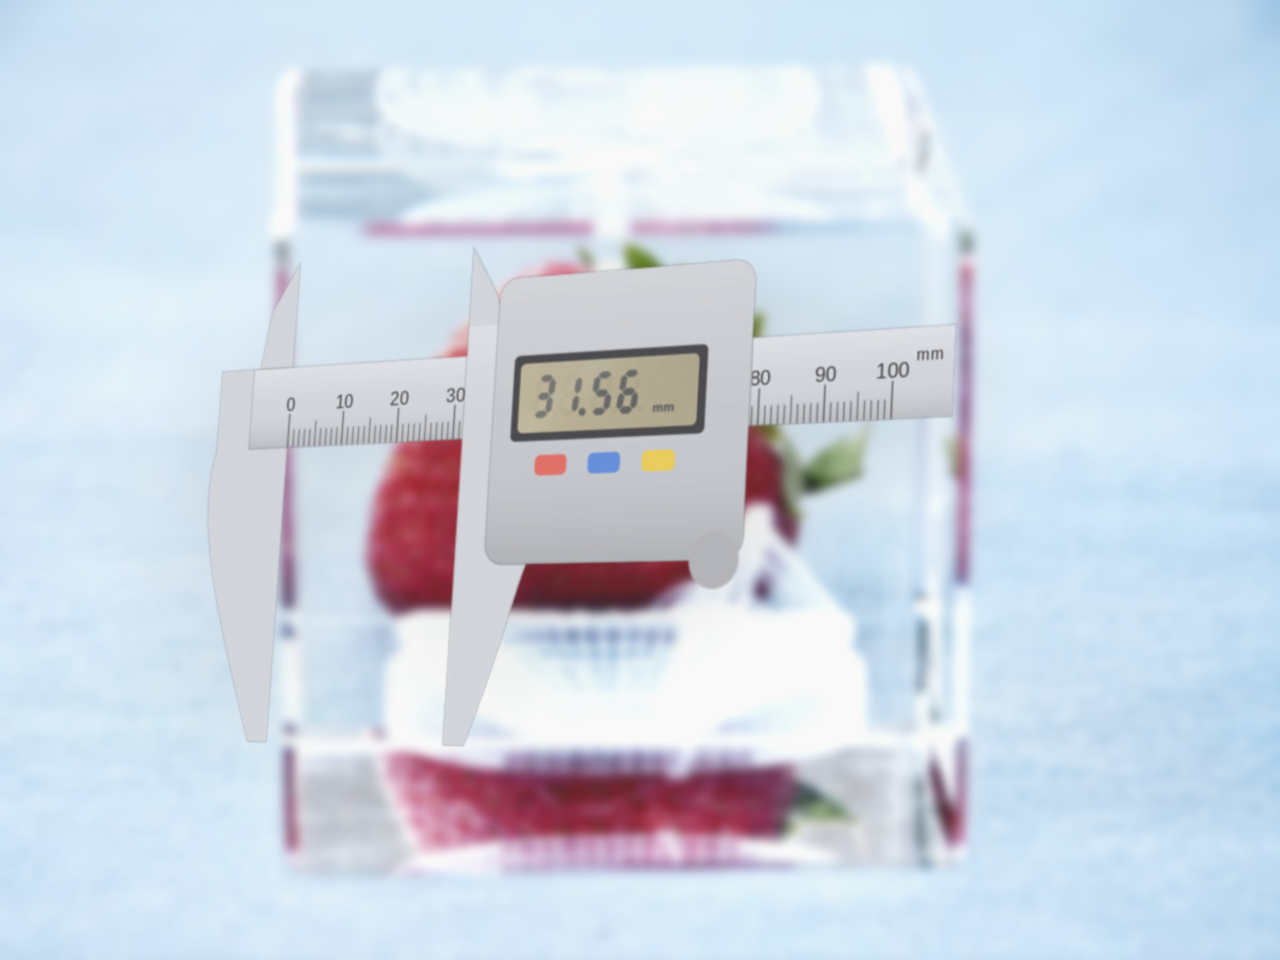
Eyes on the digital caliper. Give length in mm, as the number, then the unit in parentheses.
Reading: 31.56 (mm)
